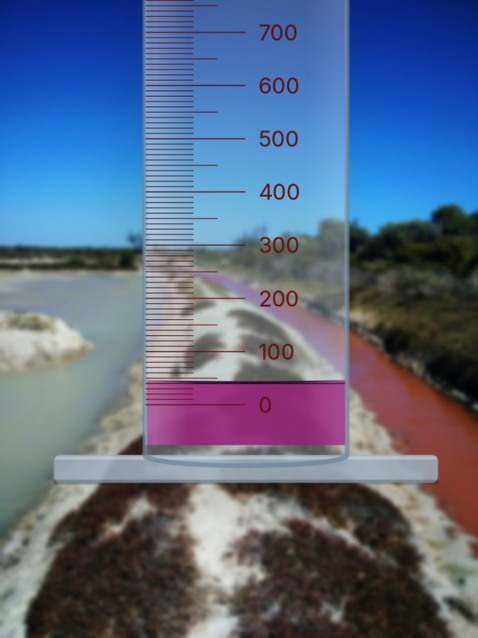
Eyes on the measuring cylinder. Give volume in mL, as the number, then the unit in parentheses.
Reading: 40 (mL)
